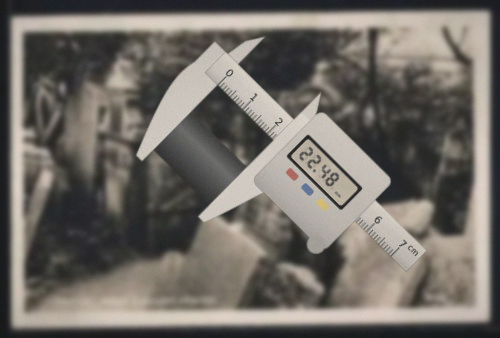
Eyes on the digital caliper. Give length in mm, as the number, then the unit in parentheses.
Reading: 22.48 (mm)
